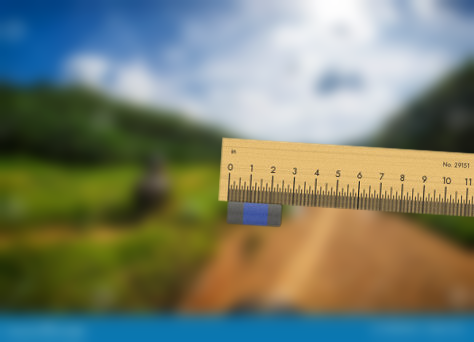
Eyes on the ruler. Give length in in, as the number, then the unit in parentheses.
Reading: 2.5 (in)
